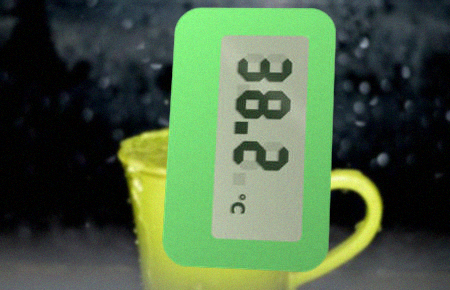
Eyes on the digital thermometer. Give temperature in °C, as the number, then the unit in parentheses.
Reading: 38.2 (°C)
